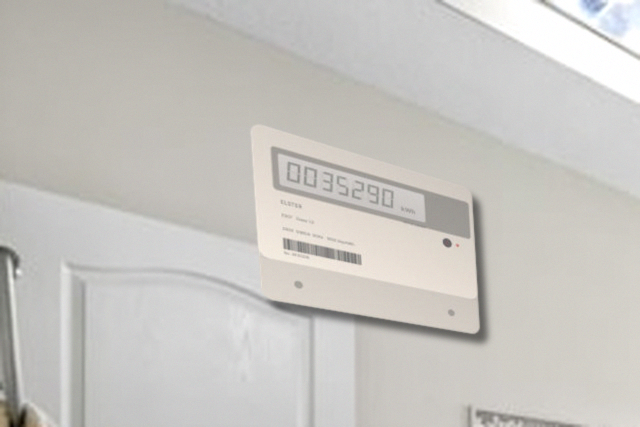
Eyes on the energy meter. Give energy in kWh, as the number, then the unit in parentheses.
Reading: 35290 (kWh)
